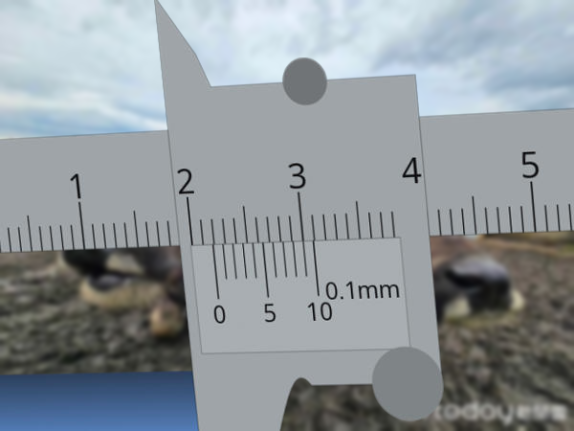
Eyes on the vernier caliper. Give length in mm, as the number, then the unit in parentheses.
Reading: 21.9 (mm)
